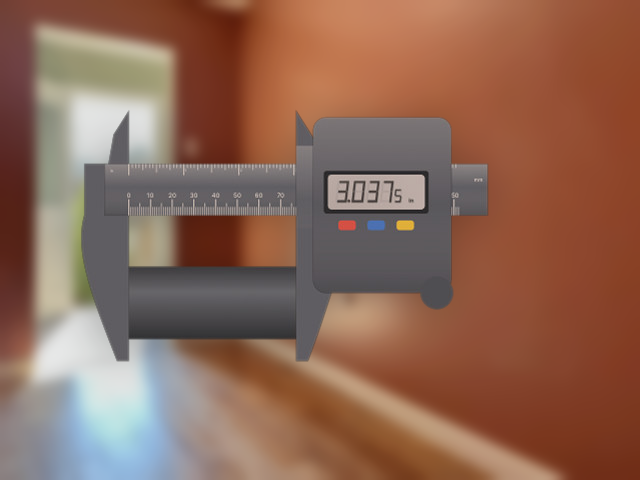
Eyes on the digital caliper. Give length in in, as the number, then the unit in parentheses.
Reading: 3.0375 (in)
